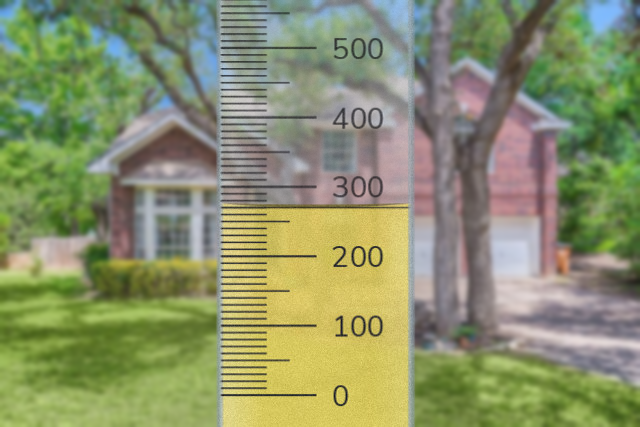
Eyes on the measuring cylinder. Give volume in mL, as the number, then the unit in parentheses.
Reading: 270 (mL)
